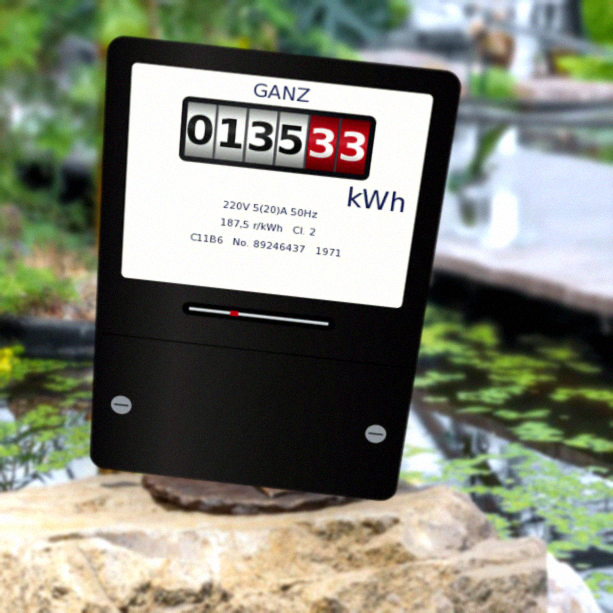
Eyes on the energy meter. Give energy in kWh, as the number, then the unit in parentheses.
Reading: 135.33 (kWh)
